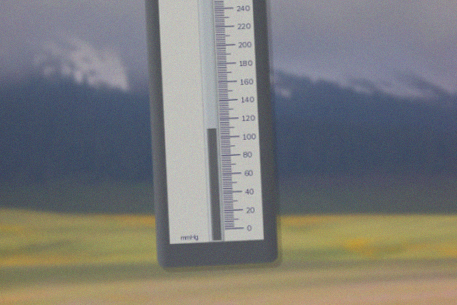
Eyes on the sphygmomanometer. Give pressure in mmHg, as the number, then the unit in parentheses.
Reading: 110 (mmHg)
